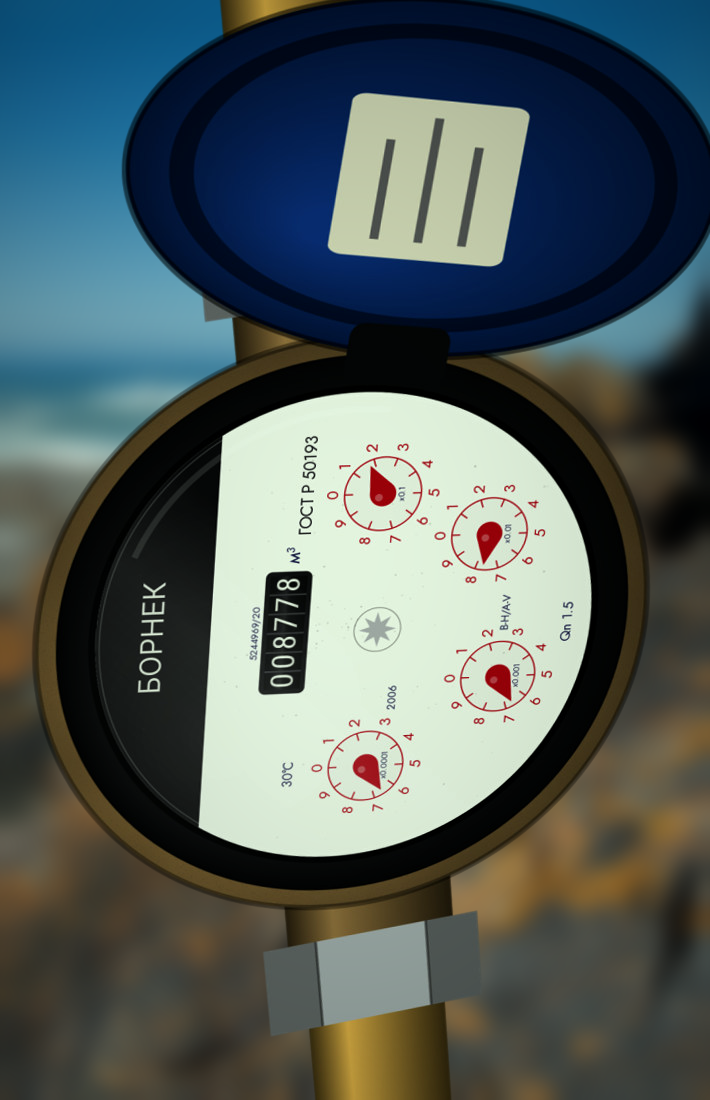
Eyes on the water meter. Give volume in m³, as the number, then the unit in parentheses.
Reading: 8778.1766 (m³)
